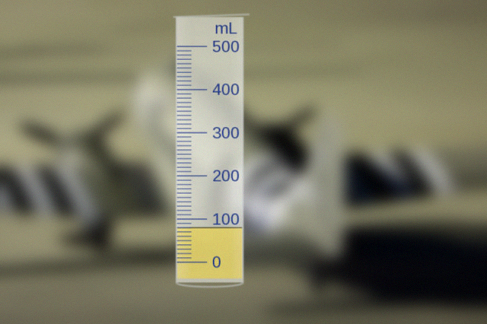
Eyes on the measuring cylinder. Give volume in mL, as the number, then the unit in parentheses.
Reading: 80 (mL)
